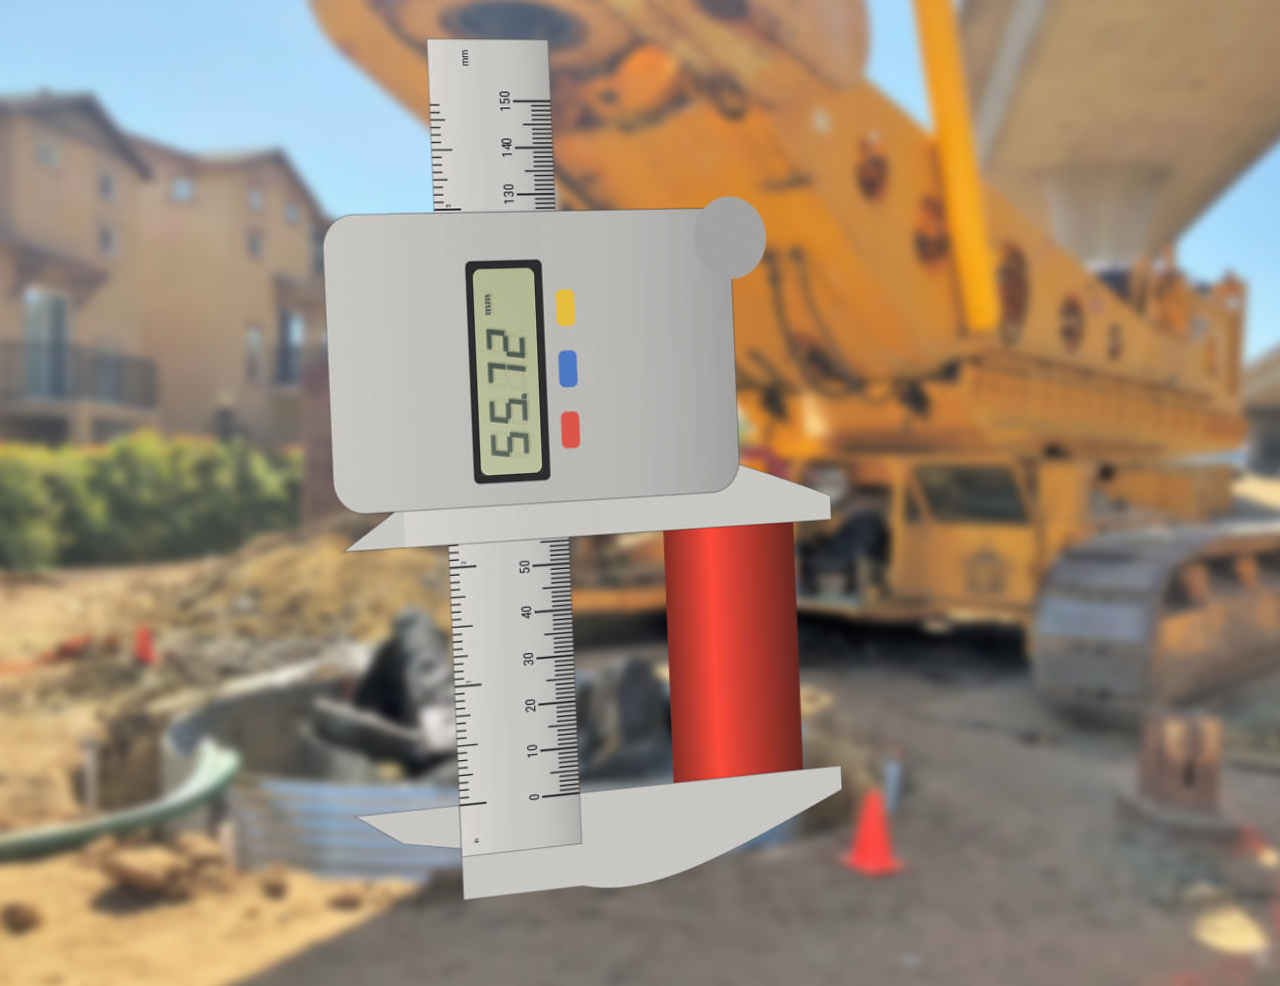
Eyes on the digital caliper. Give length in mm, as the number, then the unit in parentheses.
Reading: 55.72 (mm)
